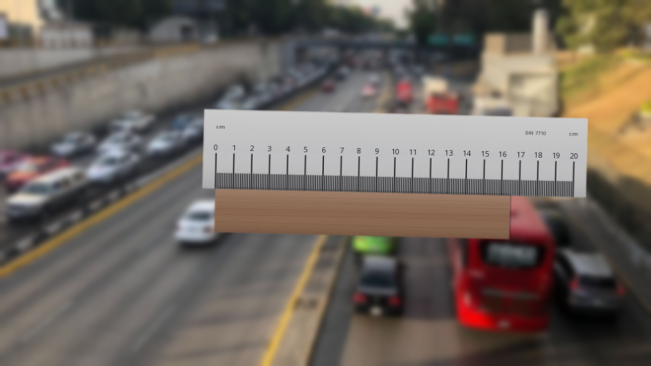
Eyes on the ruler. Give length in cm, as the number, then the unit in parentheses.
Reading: 16.5 (cm)
